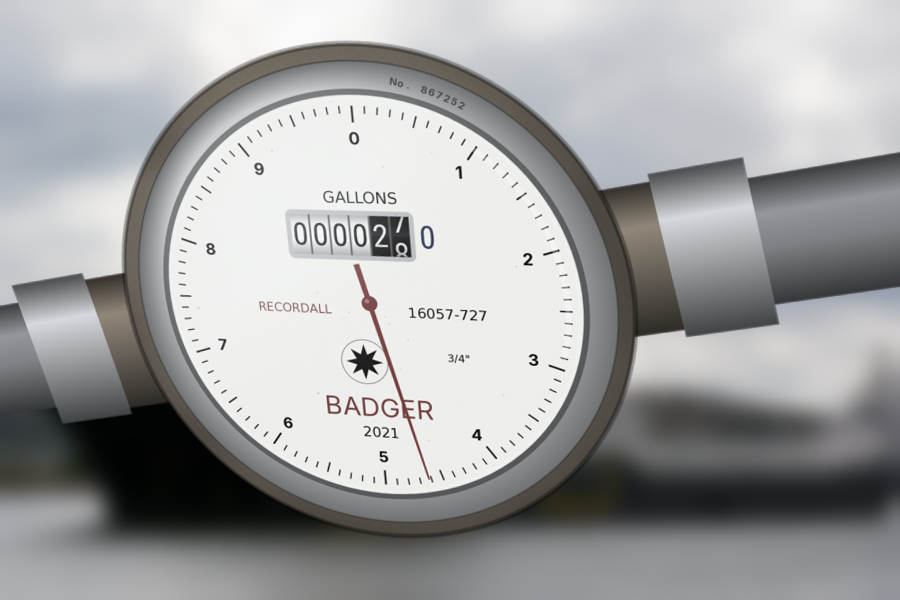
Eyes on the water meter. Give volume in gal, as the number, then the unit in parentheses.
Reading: 274.6 (gal)
